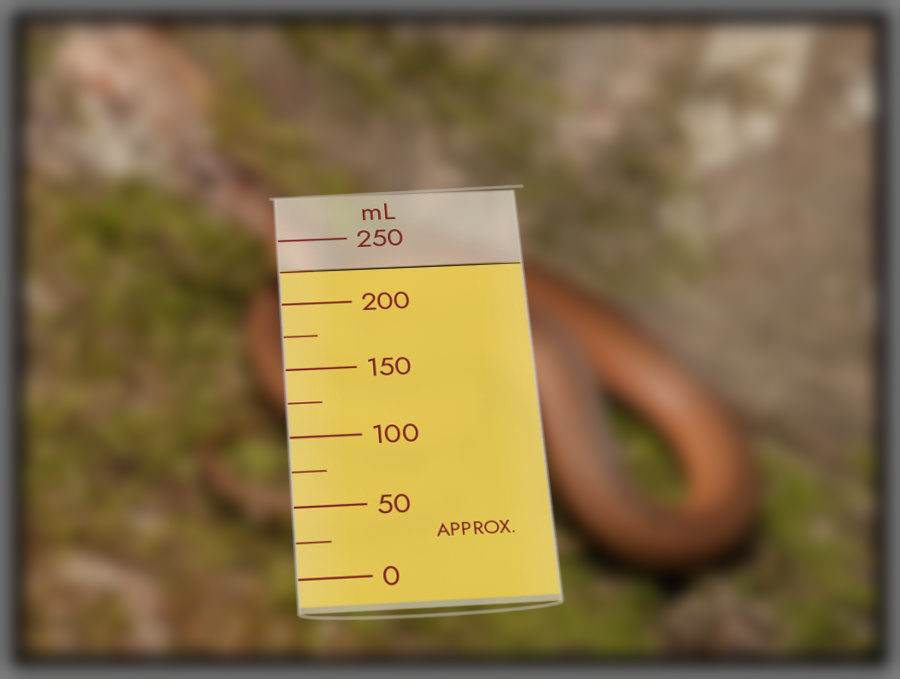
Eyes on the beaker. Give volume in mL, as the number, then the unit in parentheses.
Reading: 225 (mL)
